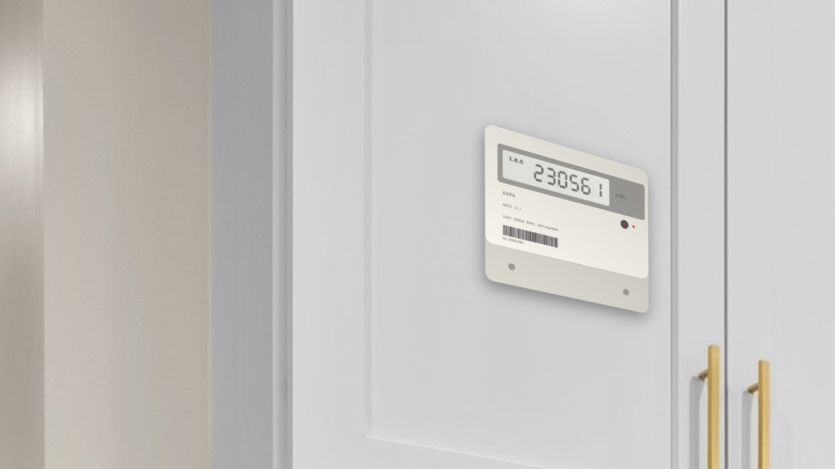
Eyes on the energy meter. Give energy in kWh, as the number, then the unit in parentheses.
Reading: 230561 (kWh)
